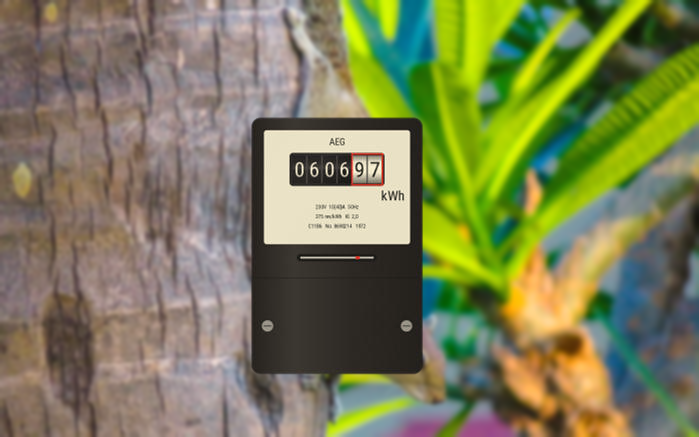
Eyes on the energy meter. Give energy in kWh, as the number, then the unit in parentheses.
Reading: 606.97 (kWh)
